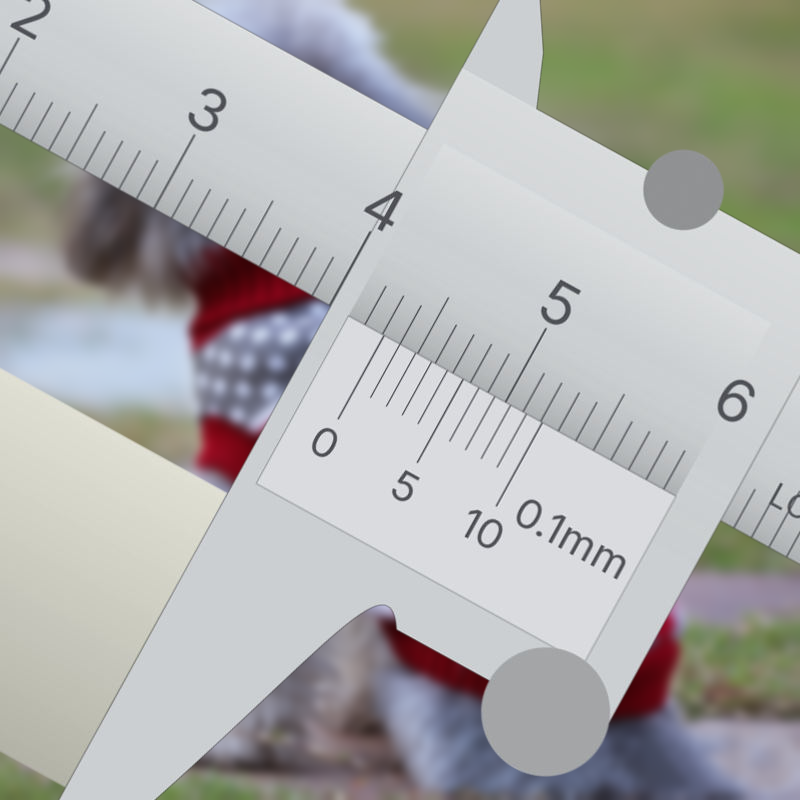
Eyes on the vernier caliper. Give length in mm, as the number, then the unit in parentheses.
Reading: 43.1 (mm)
